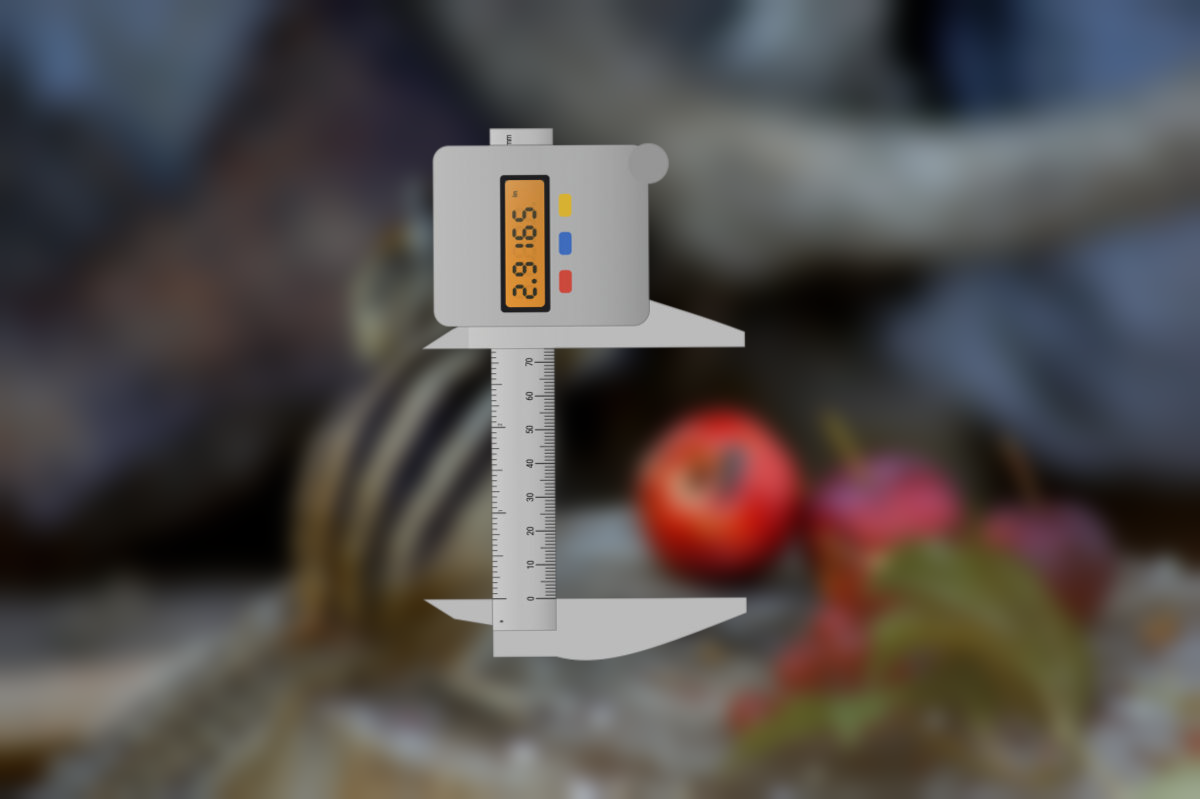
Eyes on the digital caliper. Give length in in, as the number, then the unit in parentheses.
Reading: 2.9165 (in)
